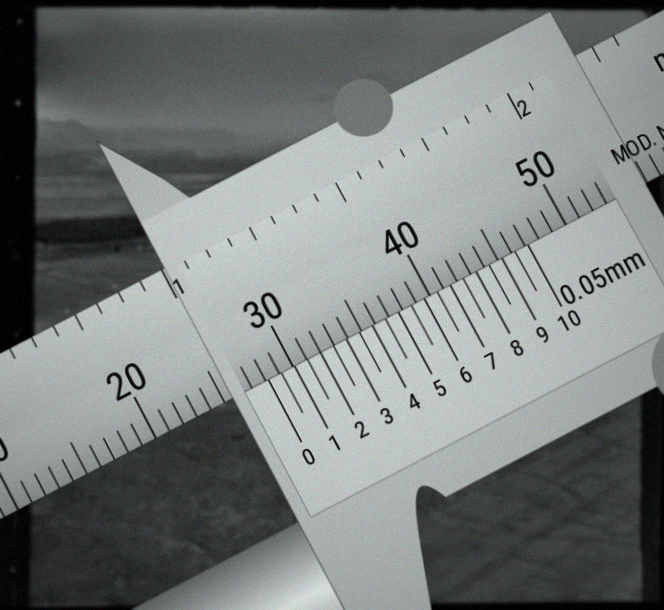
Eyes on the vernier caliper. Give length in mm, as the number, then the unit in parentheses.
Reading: 28.2 (mm)
